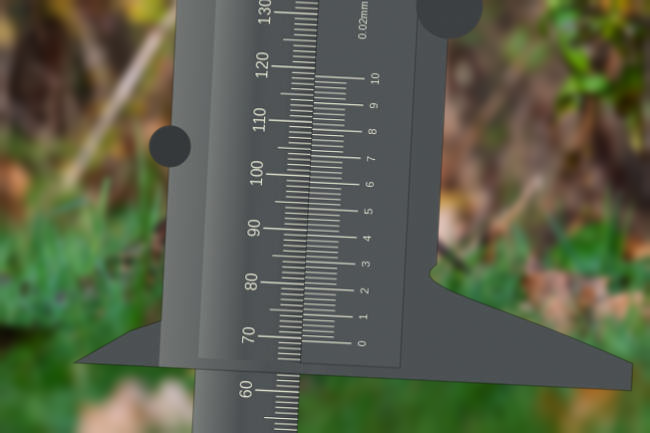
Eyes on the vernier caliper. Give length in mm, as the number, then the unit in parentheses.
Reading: 69.5 (mm)
